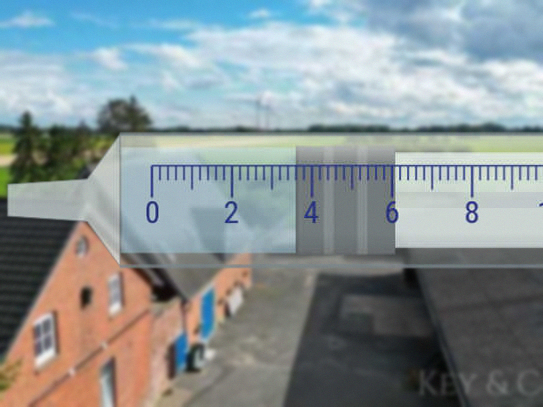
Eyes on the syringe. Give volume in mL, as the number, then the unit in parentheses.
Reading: 3.6 (mL)
